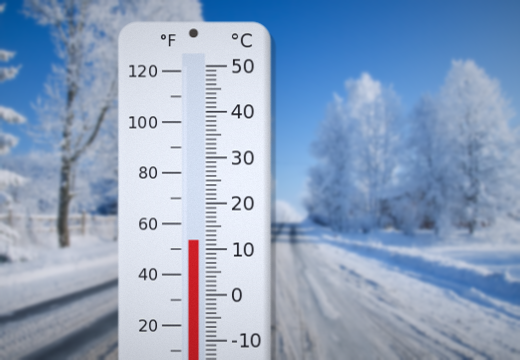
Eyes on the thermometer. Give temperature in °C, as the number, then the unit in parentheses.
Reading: 12 (°C)
